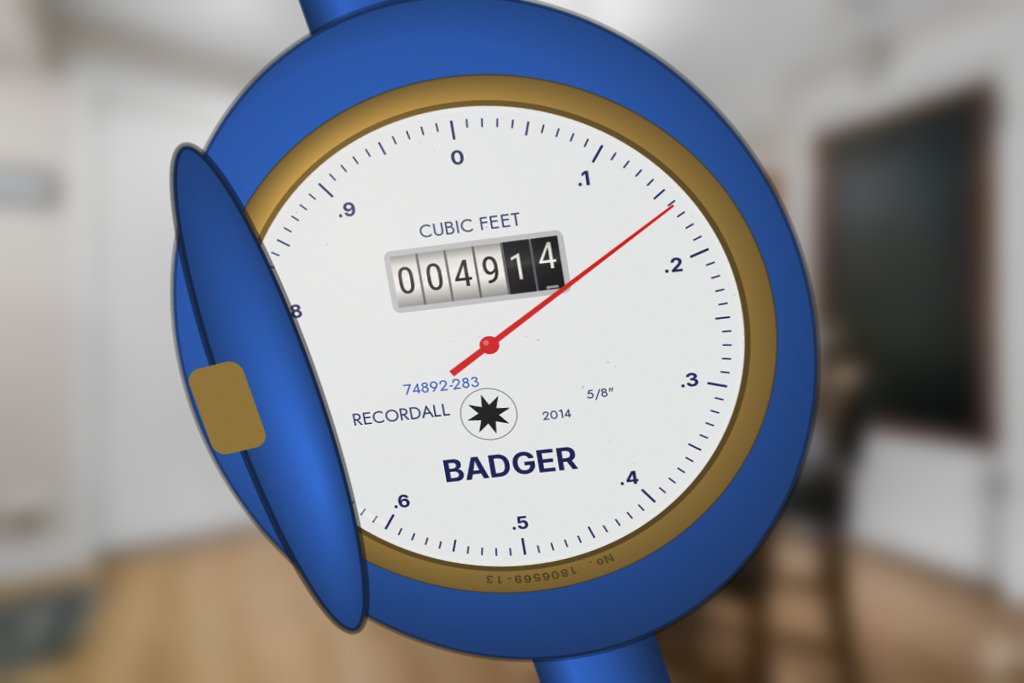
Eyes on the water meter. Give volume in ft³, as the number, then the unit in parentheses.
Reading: 4914.16 (ft³)
